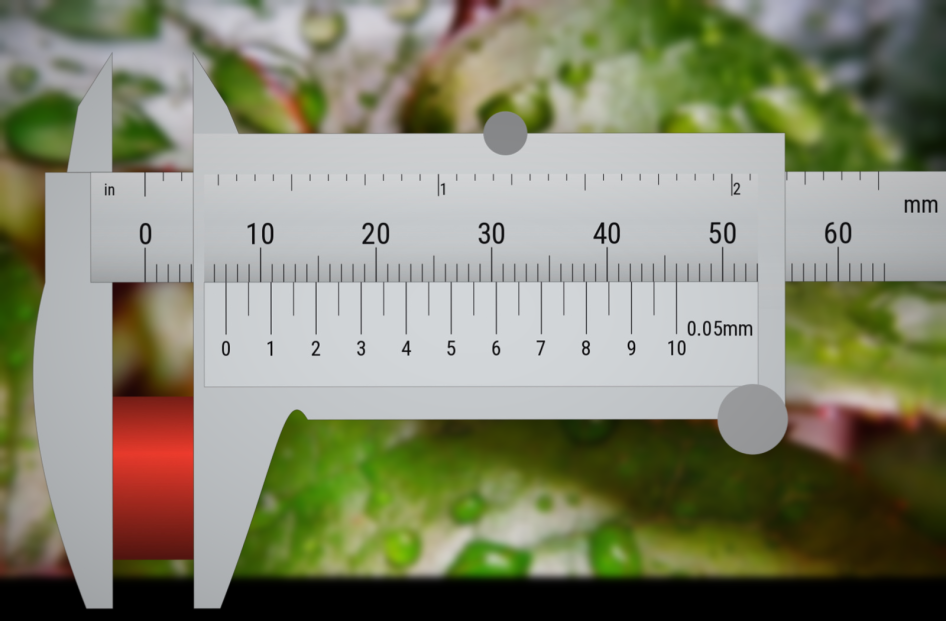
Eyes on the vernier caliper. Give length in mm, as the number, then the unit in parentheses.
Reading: 7.0 (mm)
